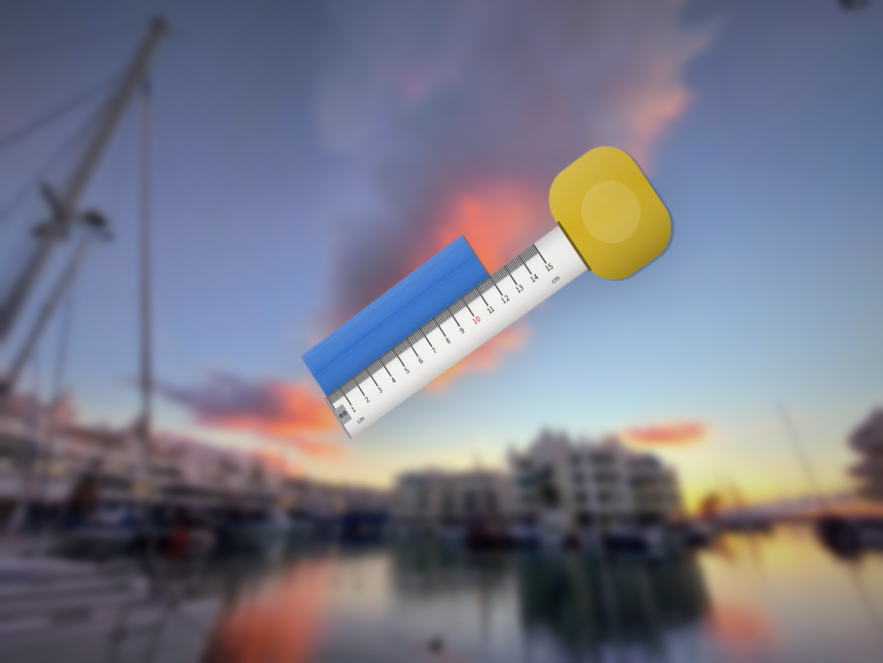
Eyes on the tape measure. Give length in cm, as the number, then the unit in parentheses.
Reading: 12 (cm)
